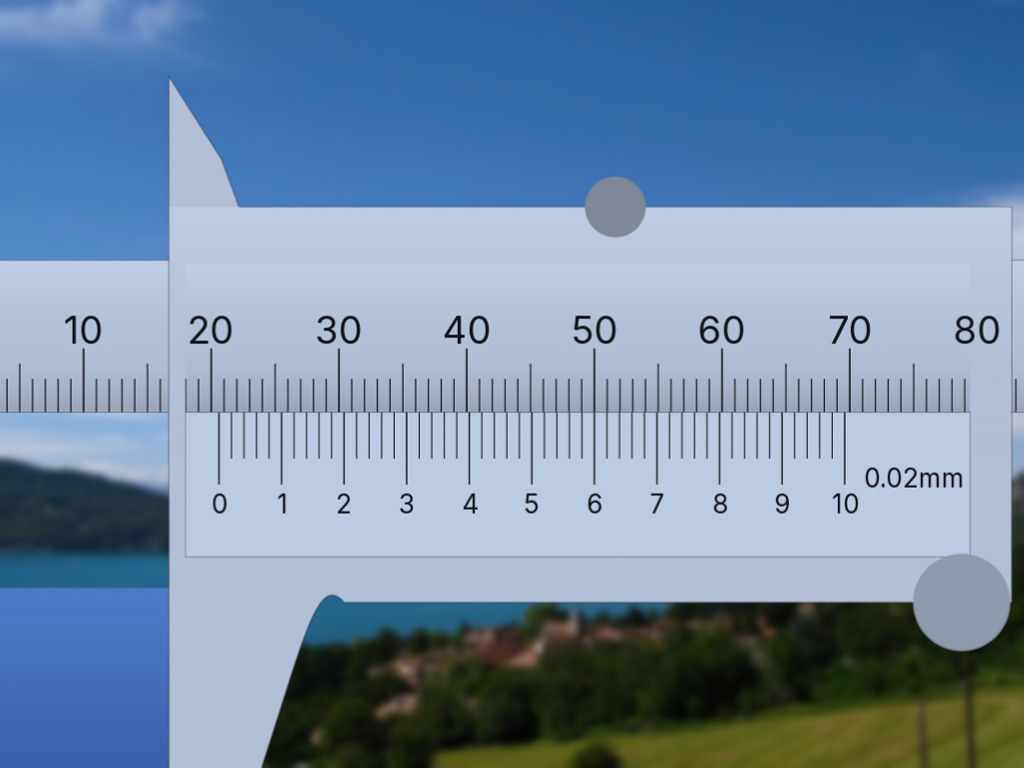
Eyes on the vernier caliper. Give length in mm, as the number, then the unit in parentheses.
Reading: 20.6 (mm)
